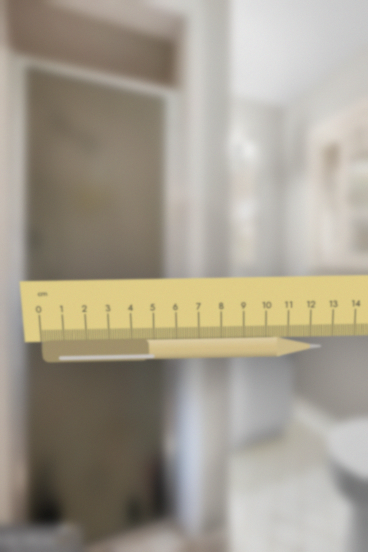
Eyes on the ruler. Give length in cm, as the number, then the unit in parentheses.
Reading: 12.5 (cm)
